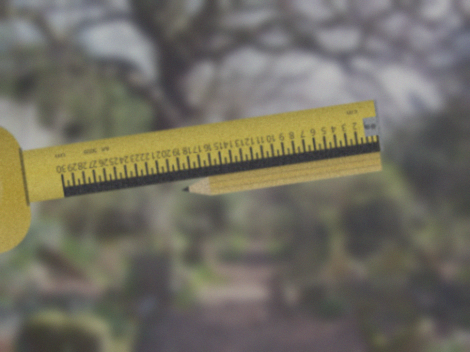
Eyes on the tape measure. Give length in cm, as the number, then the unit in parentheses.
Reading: 19 (cm)
